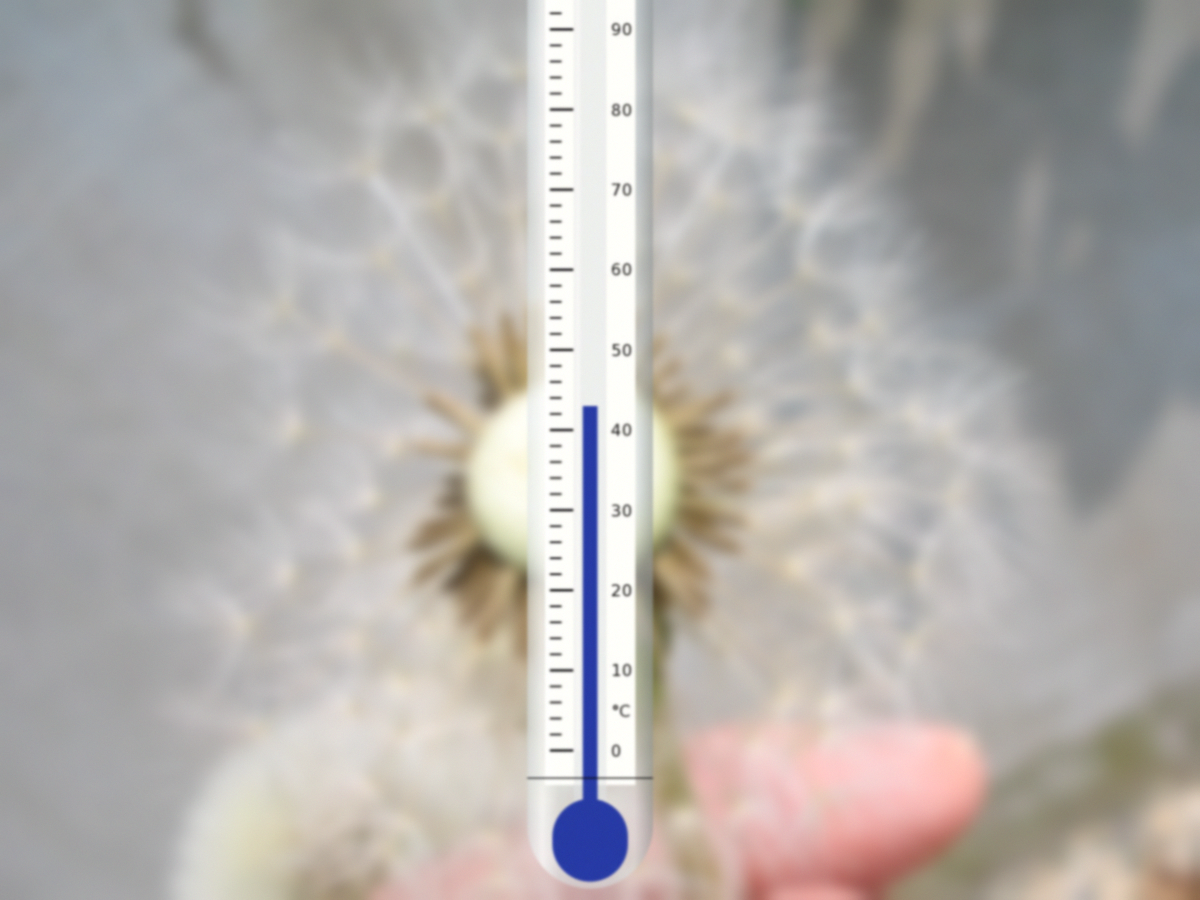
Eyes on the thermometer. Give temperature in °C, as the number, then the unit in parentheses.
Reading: 43 (°C)
